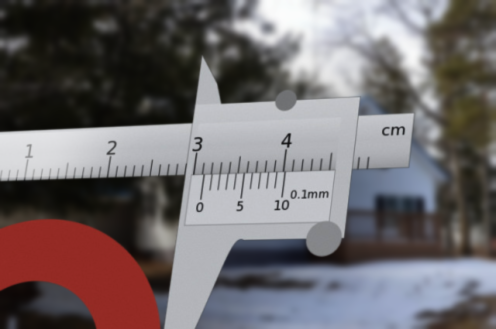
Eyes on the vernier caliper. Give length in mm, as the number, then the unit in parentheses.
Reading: 31.2 (mm)
